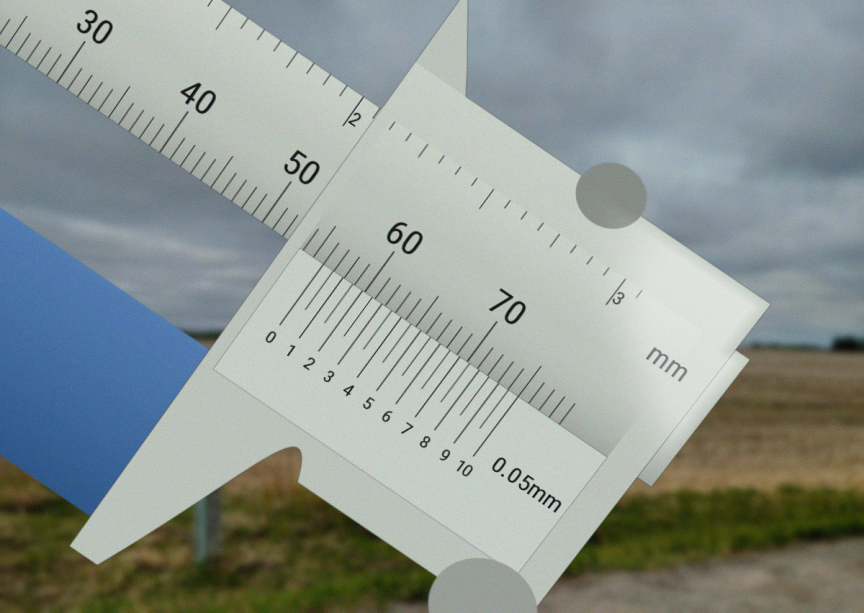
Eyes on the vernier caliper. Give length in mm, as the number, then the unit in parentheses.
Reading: 56.0 (mm)
